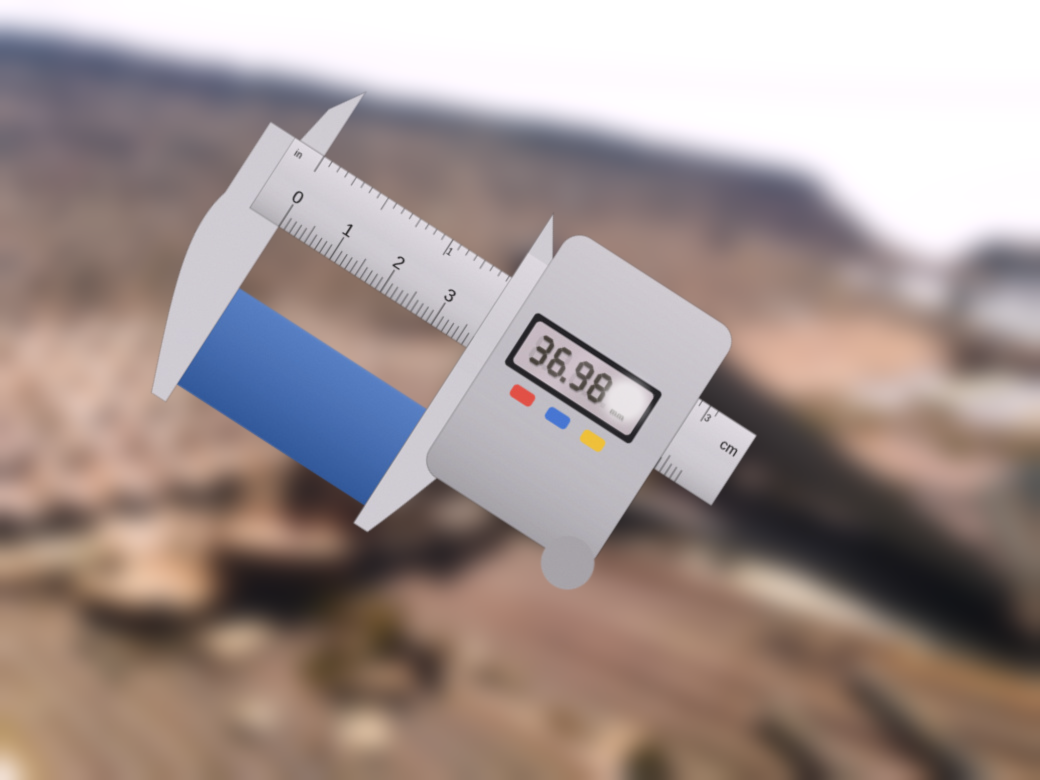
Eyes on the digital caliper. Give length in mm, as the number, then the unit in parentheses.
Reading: 36.98 (mm)
